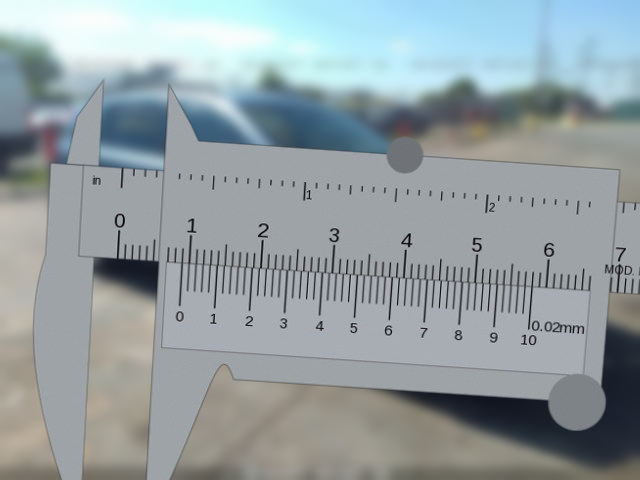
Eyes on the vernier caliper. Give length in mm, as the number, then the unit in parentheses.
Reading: 9.0 (mm)
